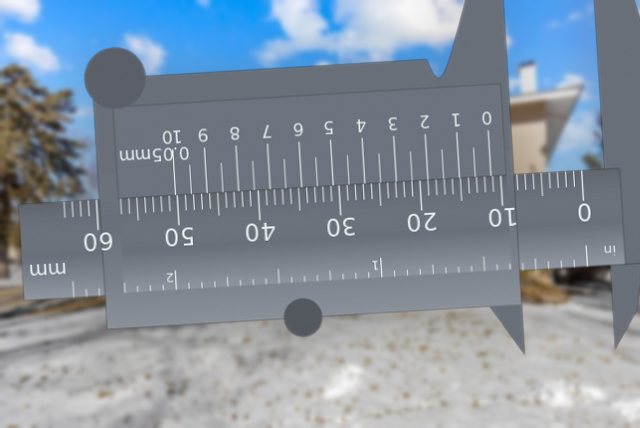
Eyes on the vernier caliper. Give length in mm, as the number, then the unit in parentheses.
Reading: 11.2 (mm)
